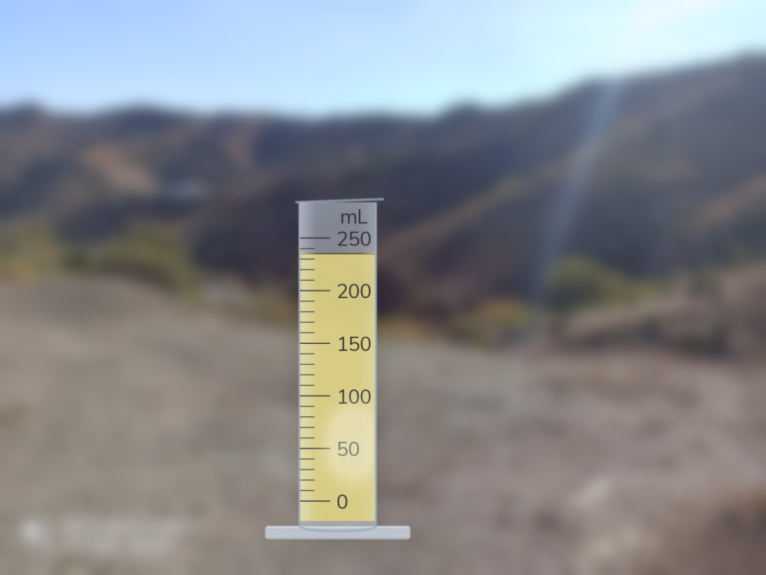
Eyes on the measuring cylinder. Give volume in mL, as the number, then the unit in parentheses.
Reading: 235 (mL)
